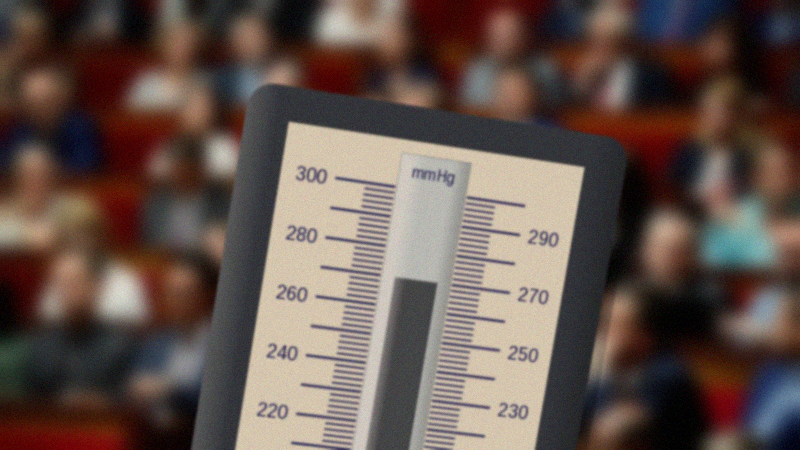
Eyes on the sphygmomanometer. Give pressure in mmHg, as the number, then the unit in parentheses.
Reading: 270 (mmHg)
